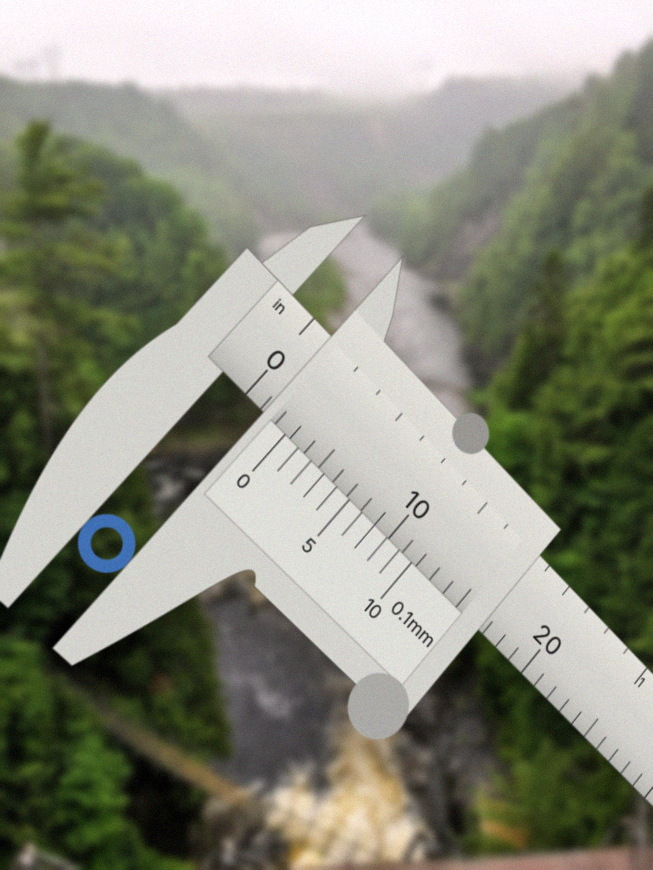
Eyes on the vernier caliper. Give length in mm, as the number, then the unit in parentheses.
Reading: 2.7 (mm)
